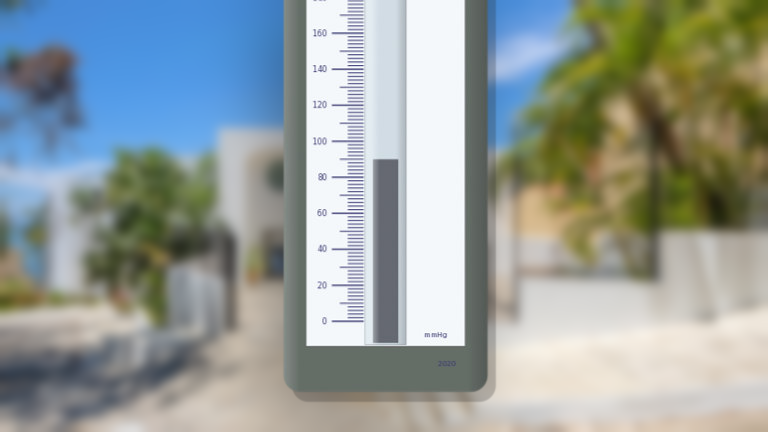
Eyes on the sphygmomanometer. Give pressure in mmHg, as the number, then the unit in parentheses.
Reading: 90 (mmHg)
